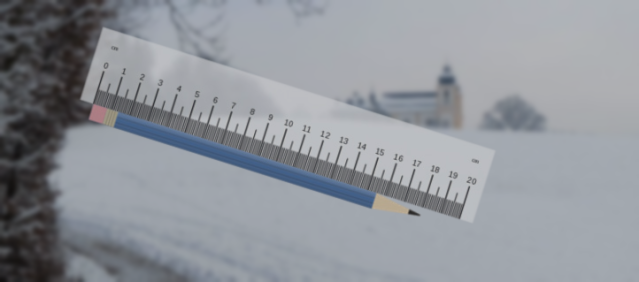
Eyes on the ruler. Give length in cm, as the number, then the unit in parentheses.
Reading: 18 (cm)
